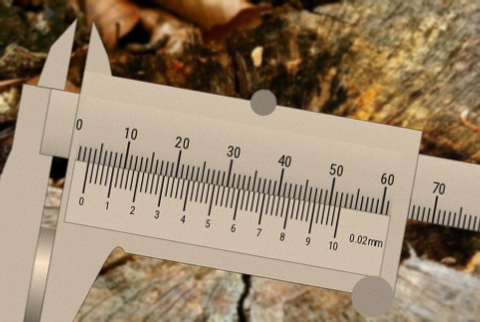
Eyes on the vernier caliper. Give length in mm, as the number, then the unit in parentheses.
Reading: 3.0 (mm)
